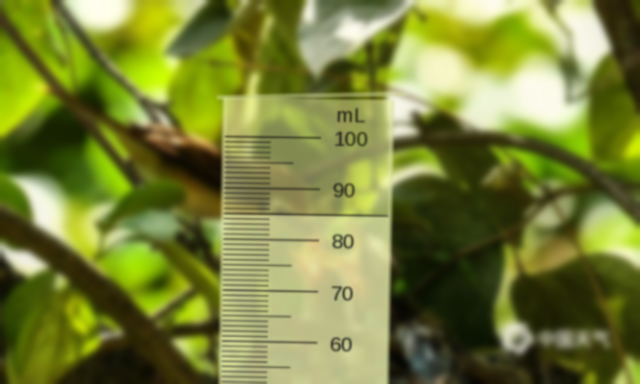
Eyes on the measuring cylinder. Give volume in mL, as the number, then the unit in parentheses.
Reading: 85 (mL)
